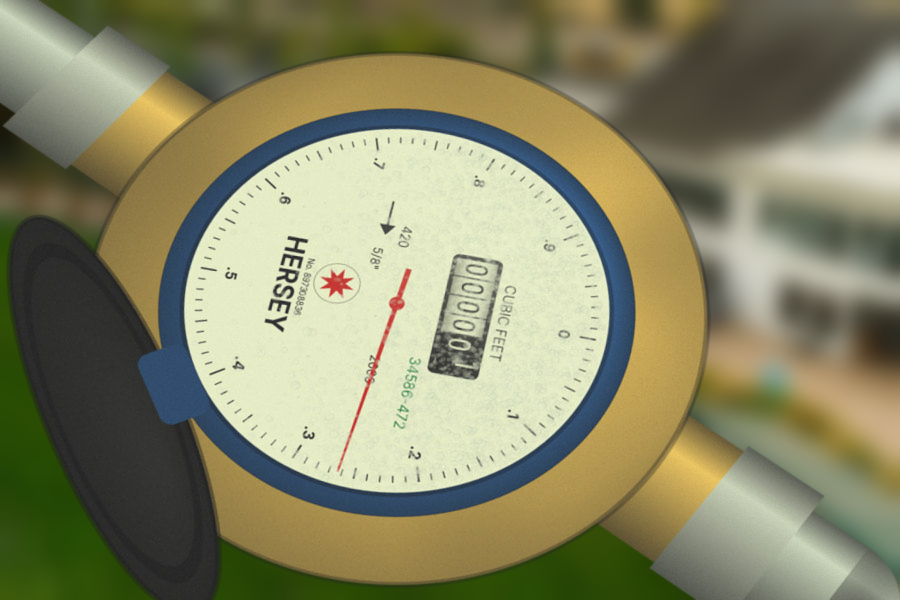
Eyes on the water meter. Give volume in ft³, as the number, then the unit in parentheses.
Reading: 1.26 (ft³)
